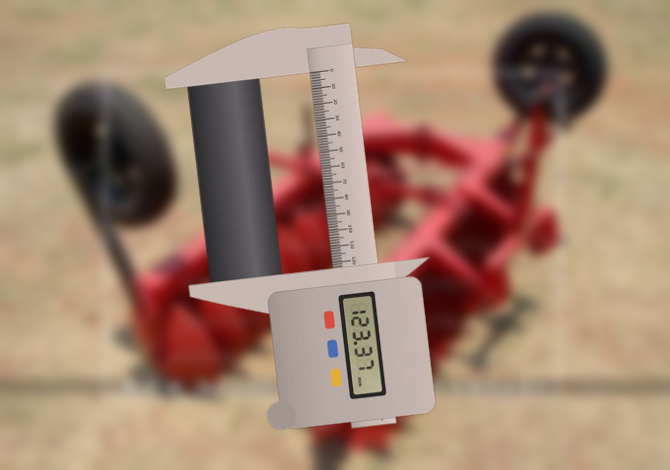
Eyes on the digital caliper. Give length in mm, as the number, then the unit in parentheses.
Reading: 123.37 (mm)
